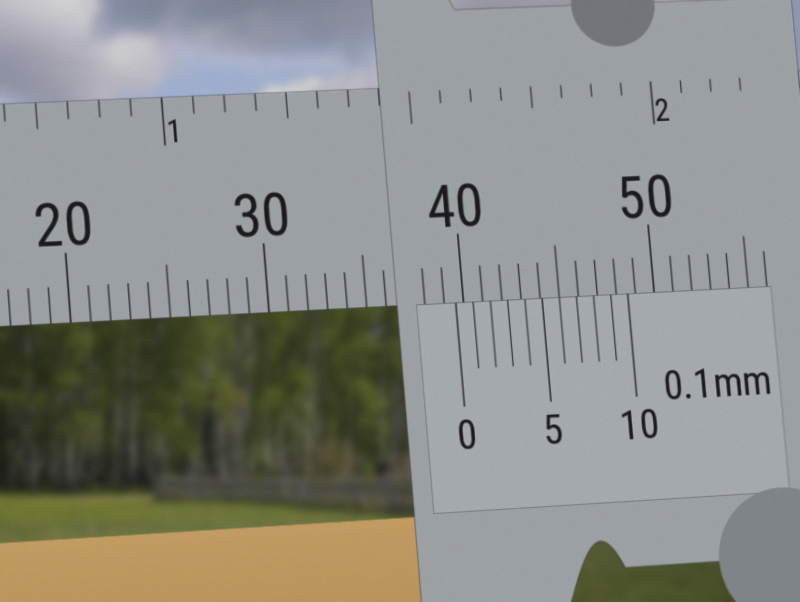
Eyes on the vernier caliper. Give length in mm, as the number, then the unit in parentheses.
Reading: 39.6 (mm)
